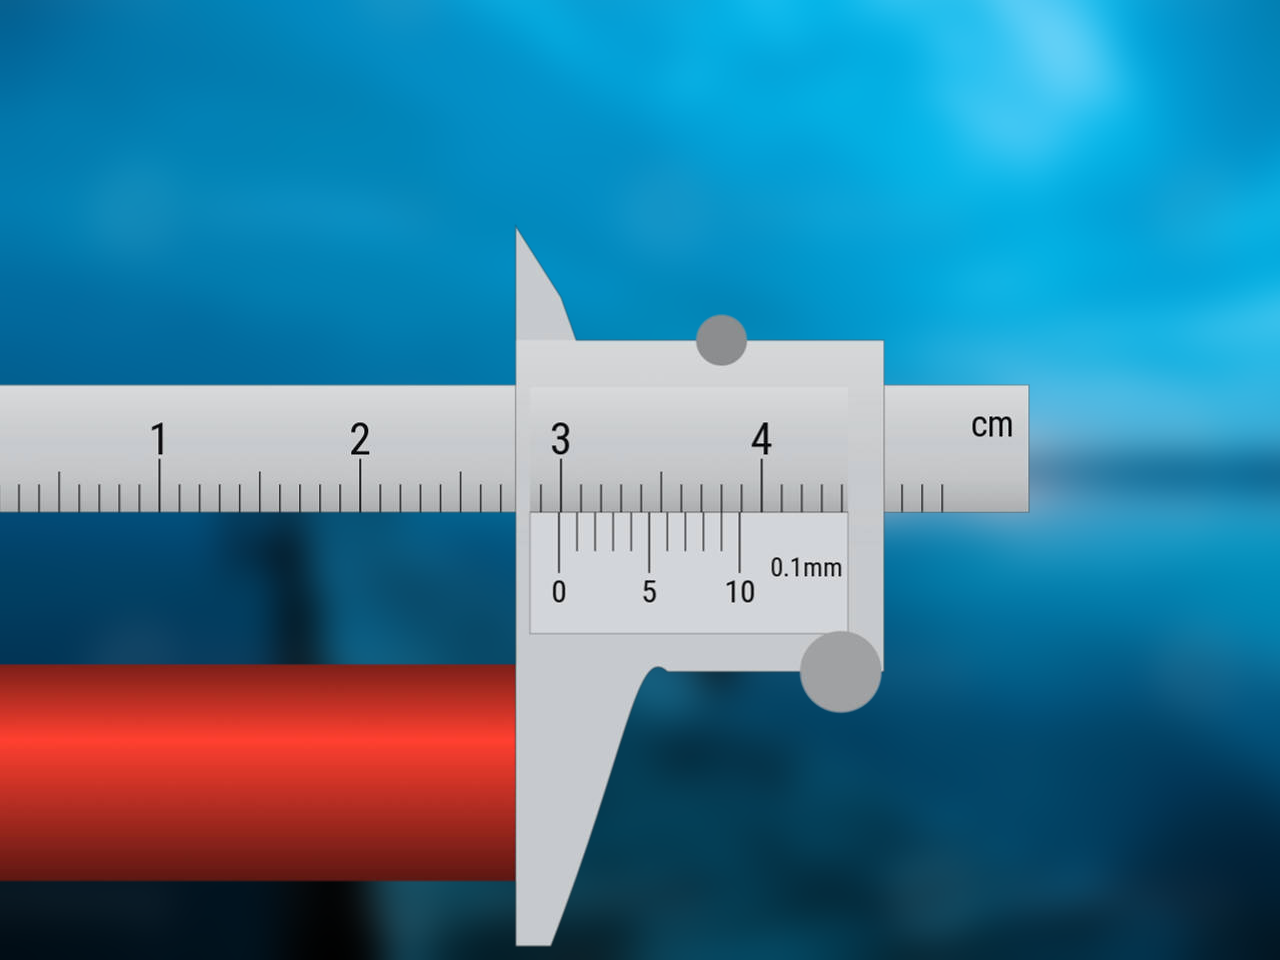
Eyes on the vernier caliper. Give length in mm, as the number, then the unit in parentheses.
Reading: 29.9 (mm)
